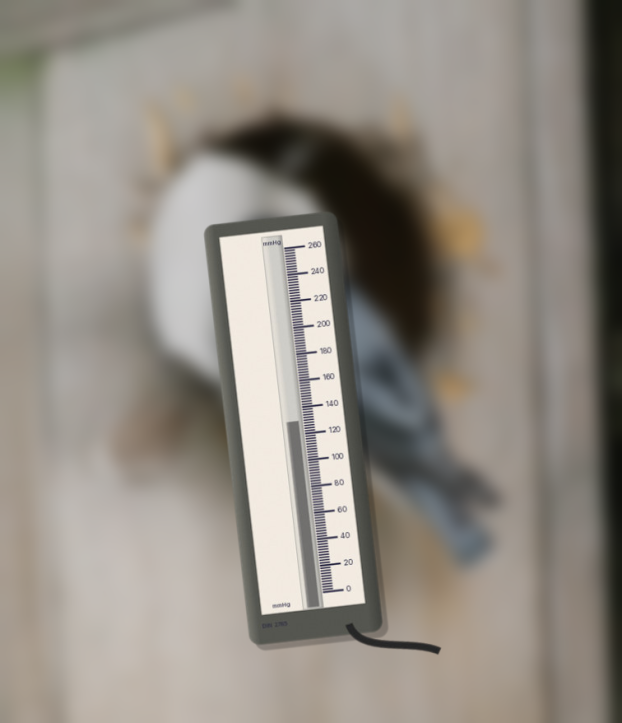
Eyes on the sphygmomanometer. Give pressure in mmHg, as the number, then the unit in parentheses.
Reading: 130 (mmHg)
